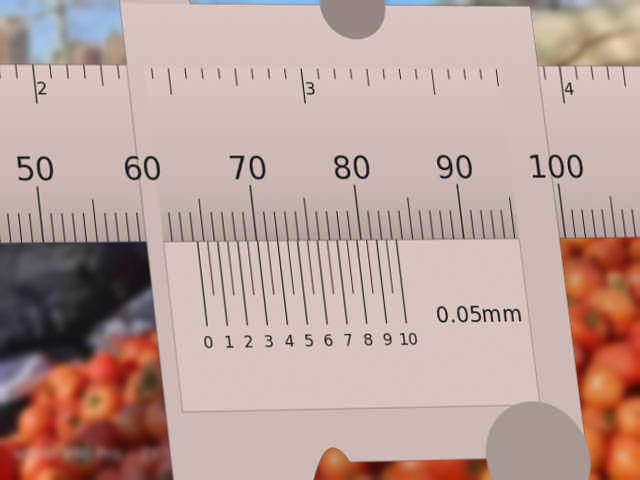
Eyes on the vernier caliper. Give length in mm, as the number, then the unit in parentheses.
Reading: 64.4 (mm)
